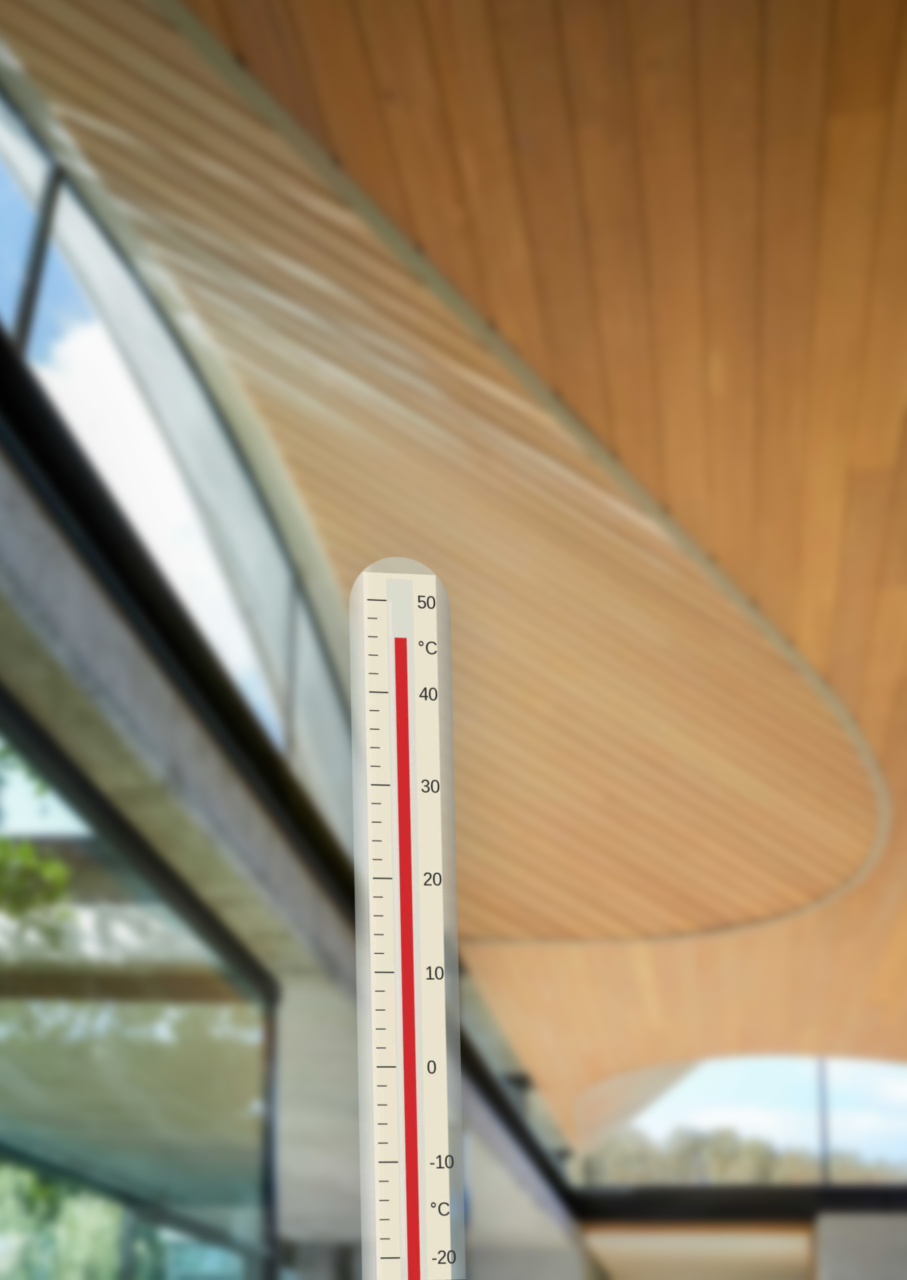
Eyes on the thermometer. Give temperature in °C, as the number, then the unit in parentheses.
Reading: 46 (°C)
